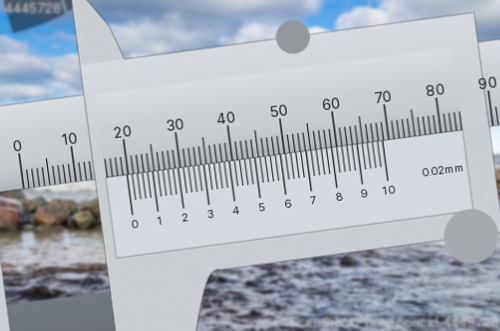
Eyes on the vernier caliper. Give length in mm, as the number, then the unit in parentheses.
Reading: 19.8 (mm)
